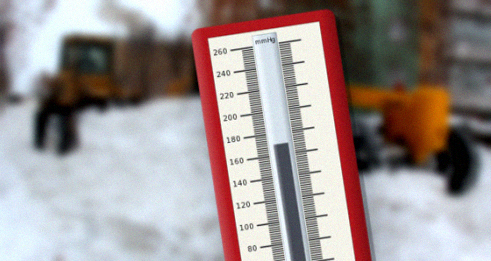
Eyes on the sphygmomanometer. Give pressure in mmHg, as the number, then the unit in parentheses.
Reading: 170 (mmHg)
